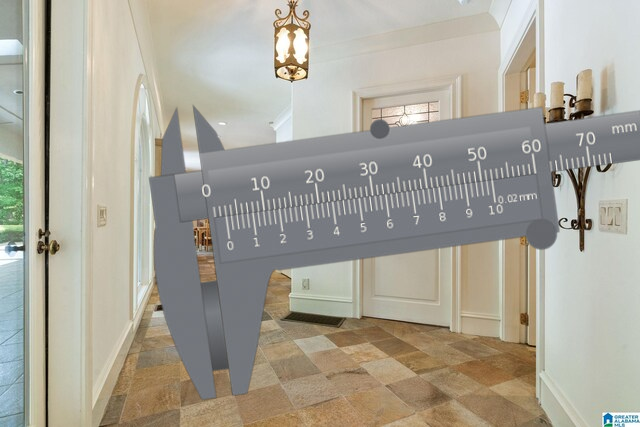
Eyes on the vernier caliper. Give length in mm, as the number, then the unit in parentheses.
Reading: 3.0 (mm)
